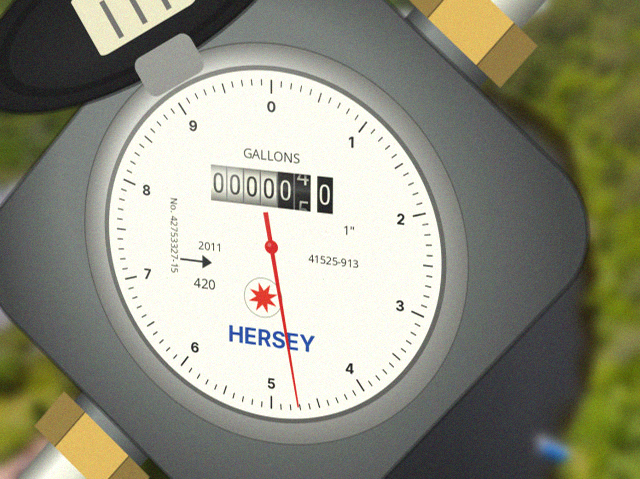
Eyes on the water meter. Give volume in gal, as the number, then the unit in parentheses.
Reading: 44.7 (gal)
